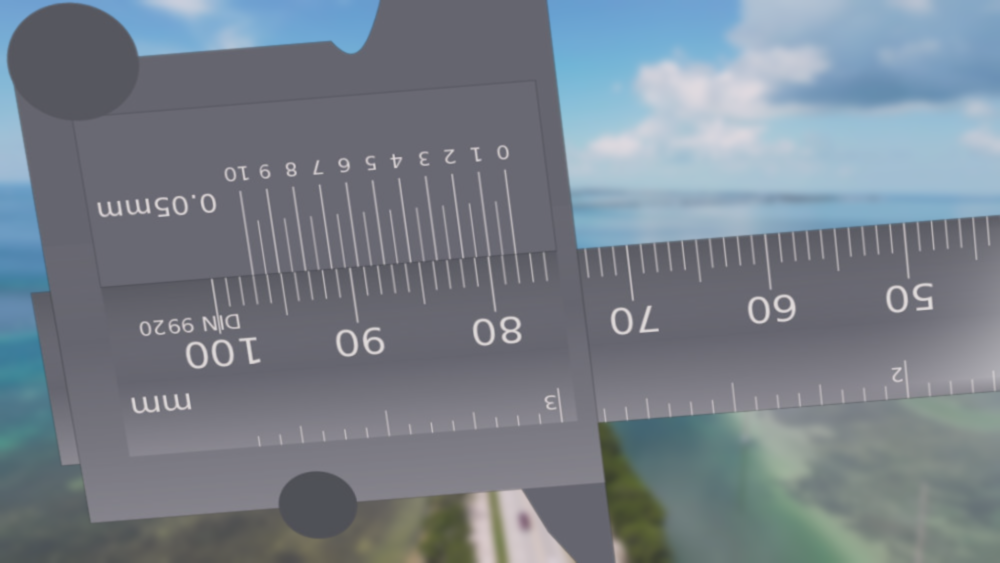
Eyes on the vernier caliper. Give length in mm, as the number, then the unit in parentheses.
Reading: 78.0 (mm)
